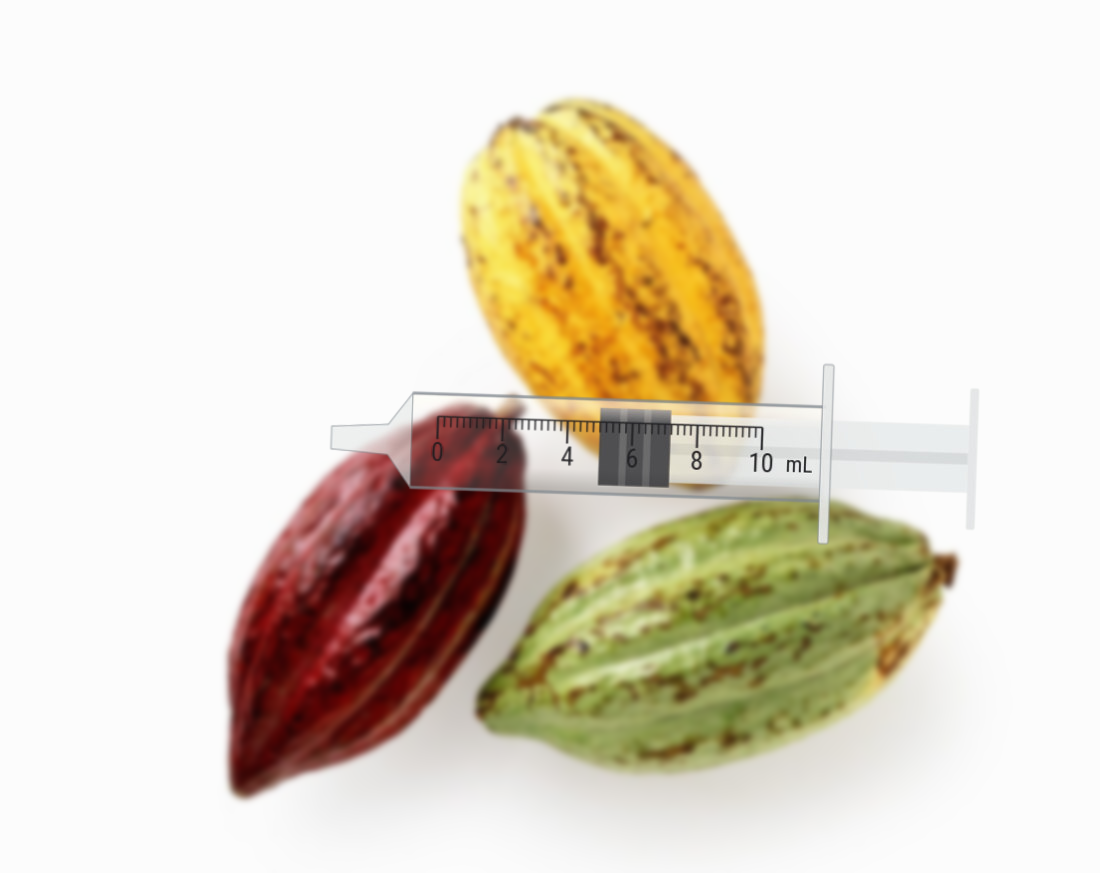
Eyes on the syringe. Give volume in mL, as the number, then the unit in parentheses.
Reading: 5 (mL)
